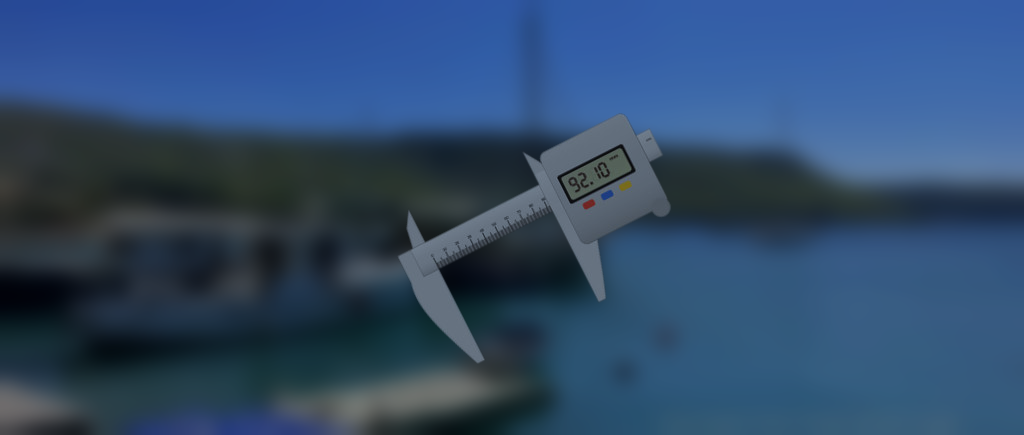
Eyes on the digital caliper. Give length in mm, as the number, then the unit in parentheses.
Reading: 92.10 (mm)
